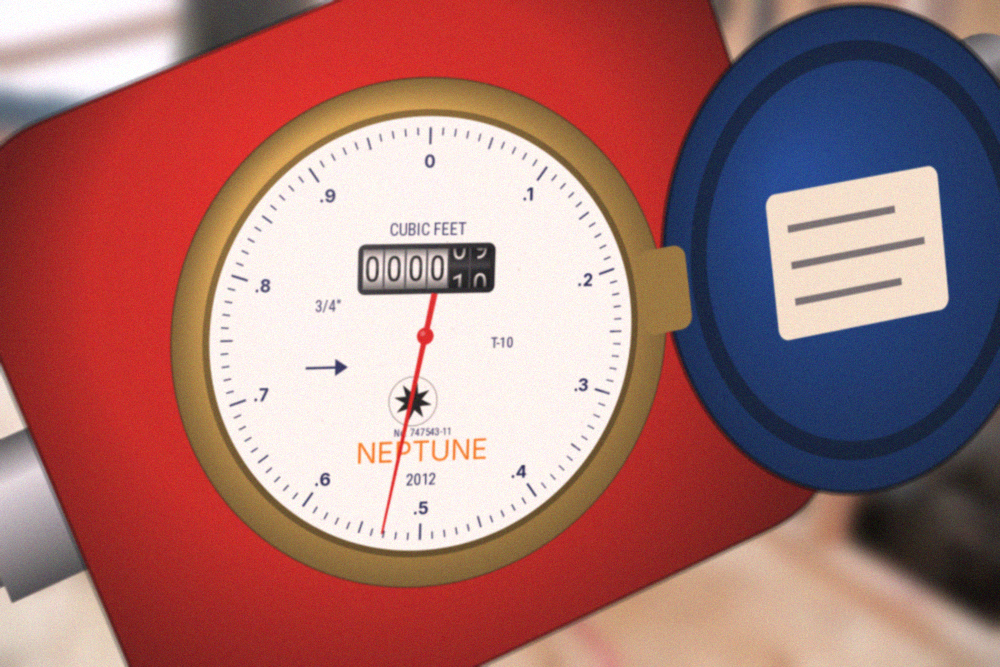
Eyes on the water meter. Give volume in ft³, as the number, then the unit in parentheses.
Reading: 9.53 (ft³)
